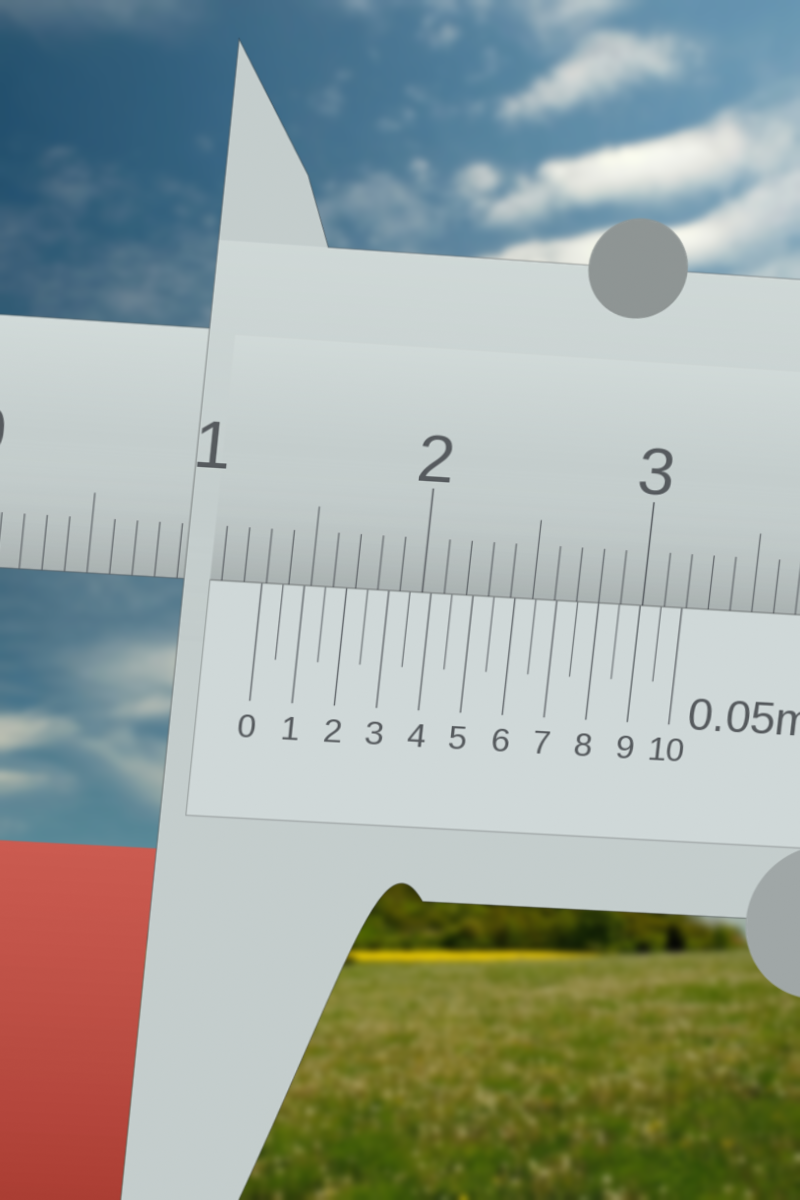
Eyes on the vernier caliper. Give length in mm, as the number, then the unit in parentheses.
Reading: 12.8 (mm)
